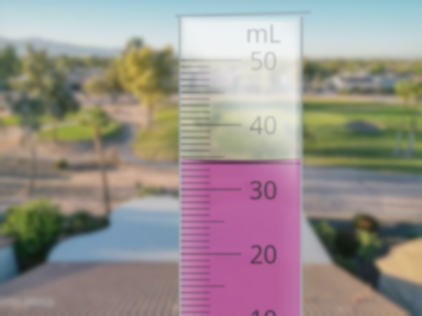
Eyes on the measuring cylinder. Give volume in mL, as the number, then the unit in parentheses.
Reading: 34 (mL)
